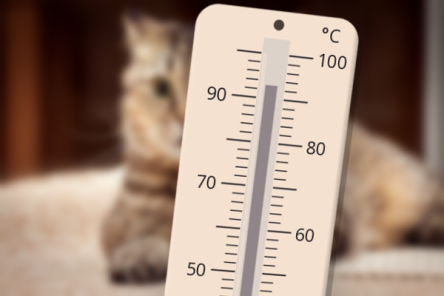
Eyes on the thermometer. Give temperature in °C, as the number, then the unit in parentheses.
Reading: 93 (°C)
